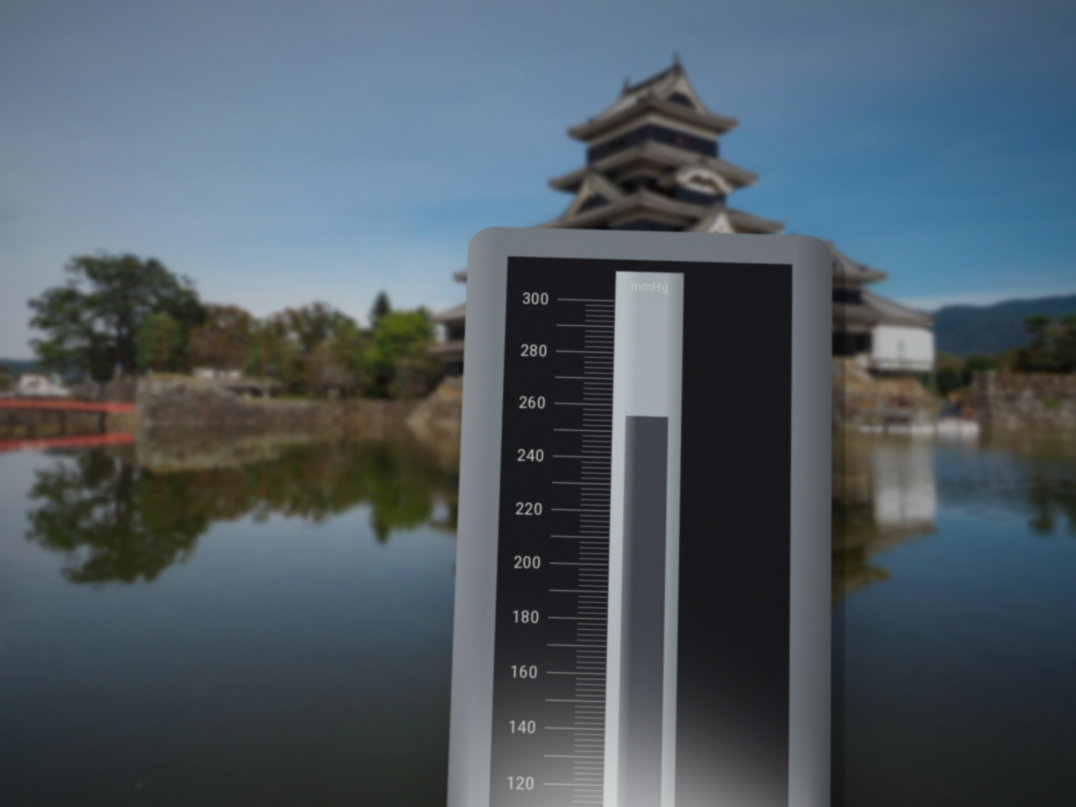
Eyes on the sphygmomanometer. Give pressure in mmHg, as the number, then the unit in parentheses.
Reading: 256 (mmHg)
